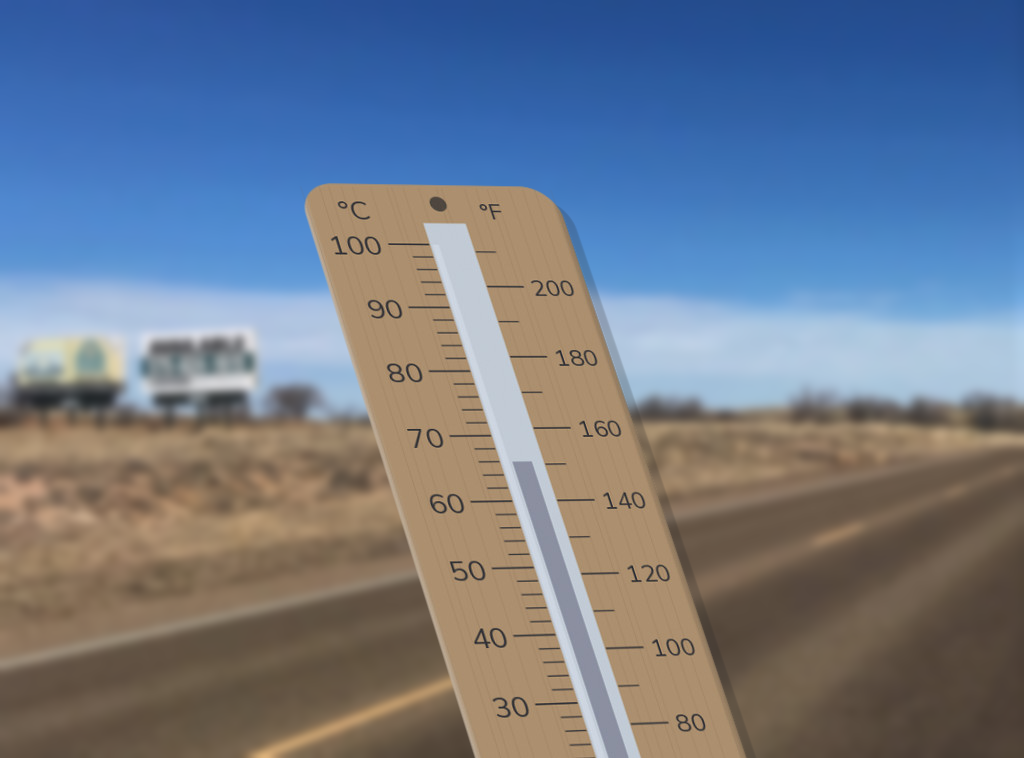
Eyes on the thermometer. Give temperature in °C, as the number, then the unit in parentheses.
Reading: 66 (°C)
